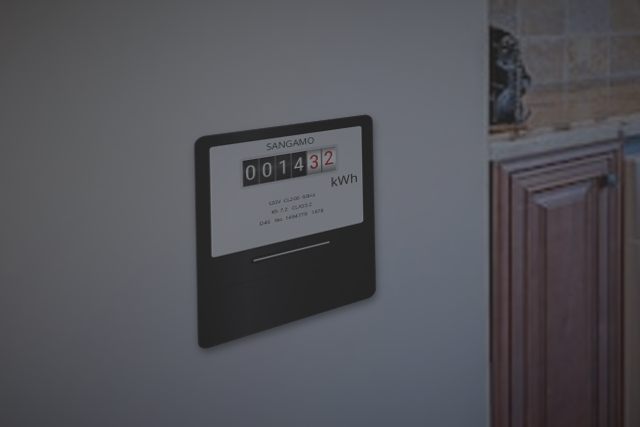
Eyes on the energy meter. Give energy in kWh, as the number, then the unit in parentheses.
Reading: 14.32 (kWh)
